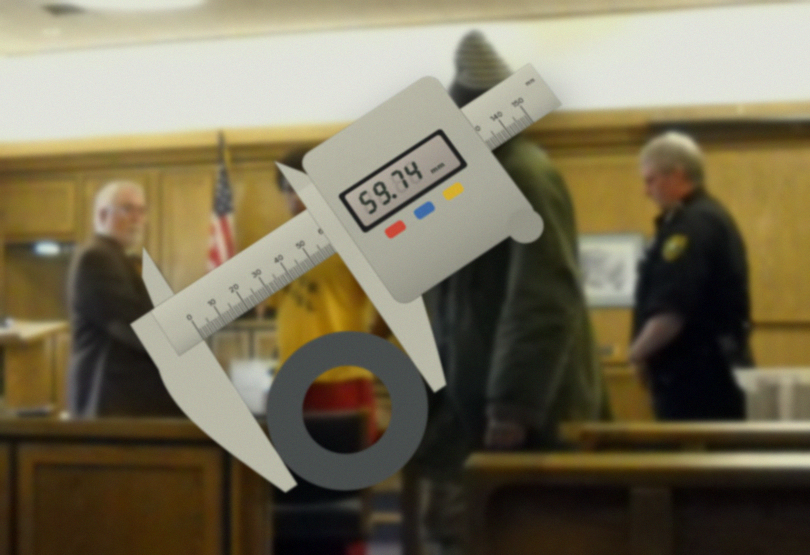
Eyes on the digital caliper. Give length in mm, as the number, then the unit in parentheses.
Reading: 59.74 (mm)
